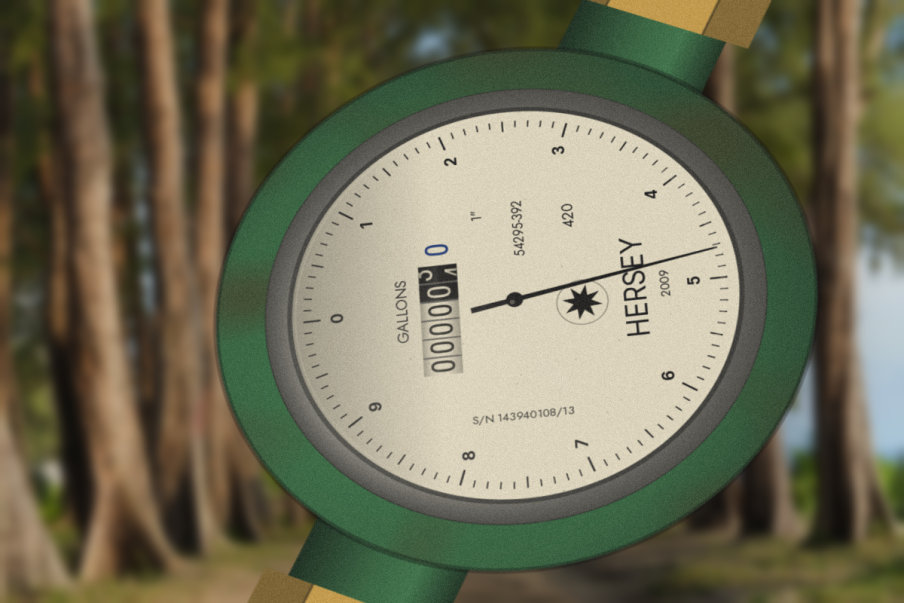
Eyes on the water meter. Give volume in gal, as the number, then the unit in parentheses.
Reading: 34.7 (gal)
